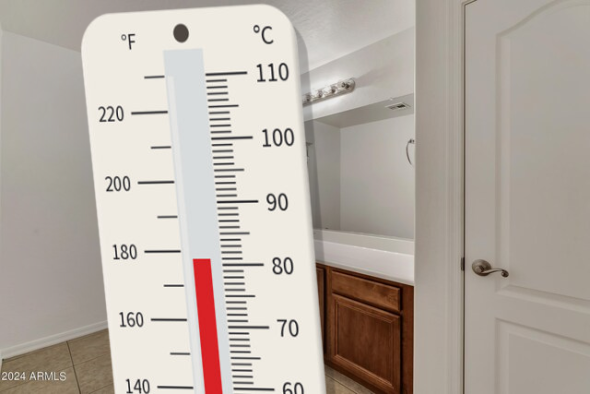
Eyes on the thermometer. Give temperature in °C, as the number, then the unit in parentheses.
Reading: 81 (°C)
